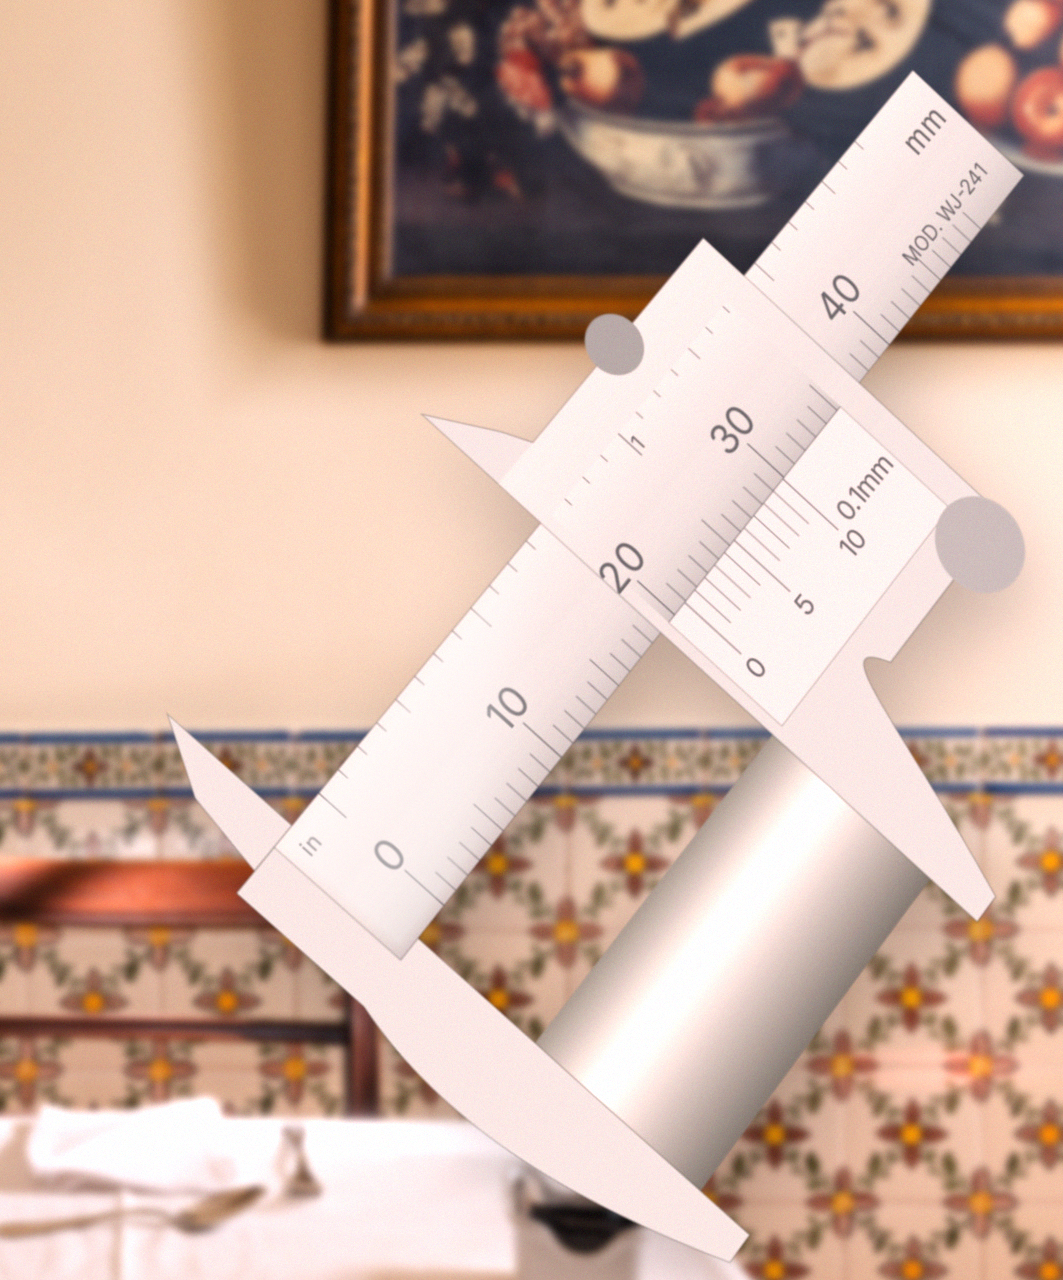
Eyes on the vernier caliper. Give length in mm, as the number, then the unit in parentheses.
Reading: 20.9 (mm)
